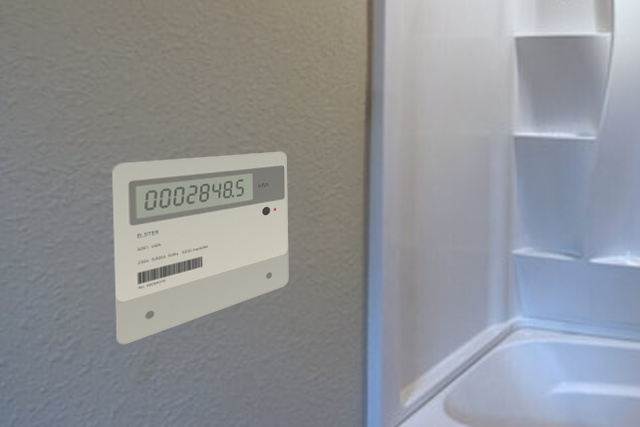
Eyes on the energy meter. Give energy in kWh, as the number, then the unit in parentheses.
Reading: 2848.5 (kWh)
